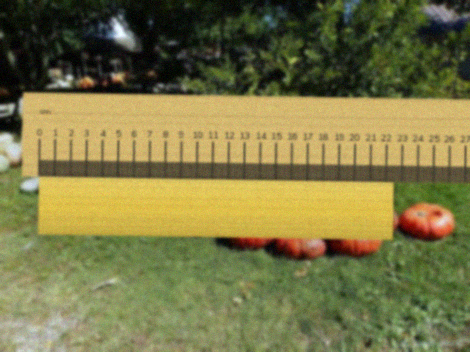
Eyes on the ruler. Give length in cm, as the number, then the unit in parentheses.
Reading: 22.5 (cm)
